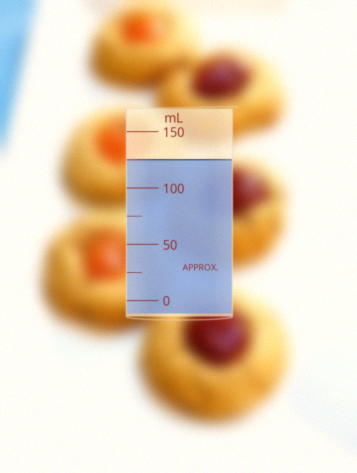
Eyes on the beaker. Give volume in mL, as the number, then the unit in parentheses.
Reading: 125 (mL)
